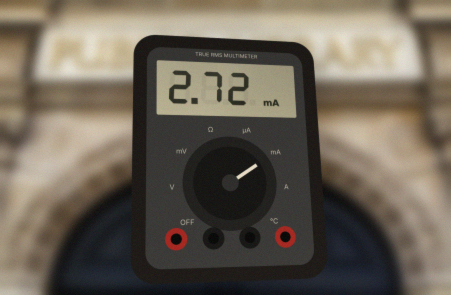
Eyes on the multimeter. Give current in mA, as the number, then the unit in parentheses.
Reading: 2.72 (mA)
